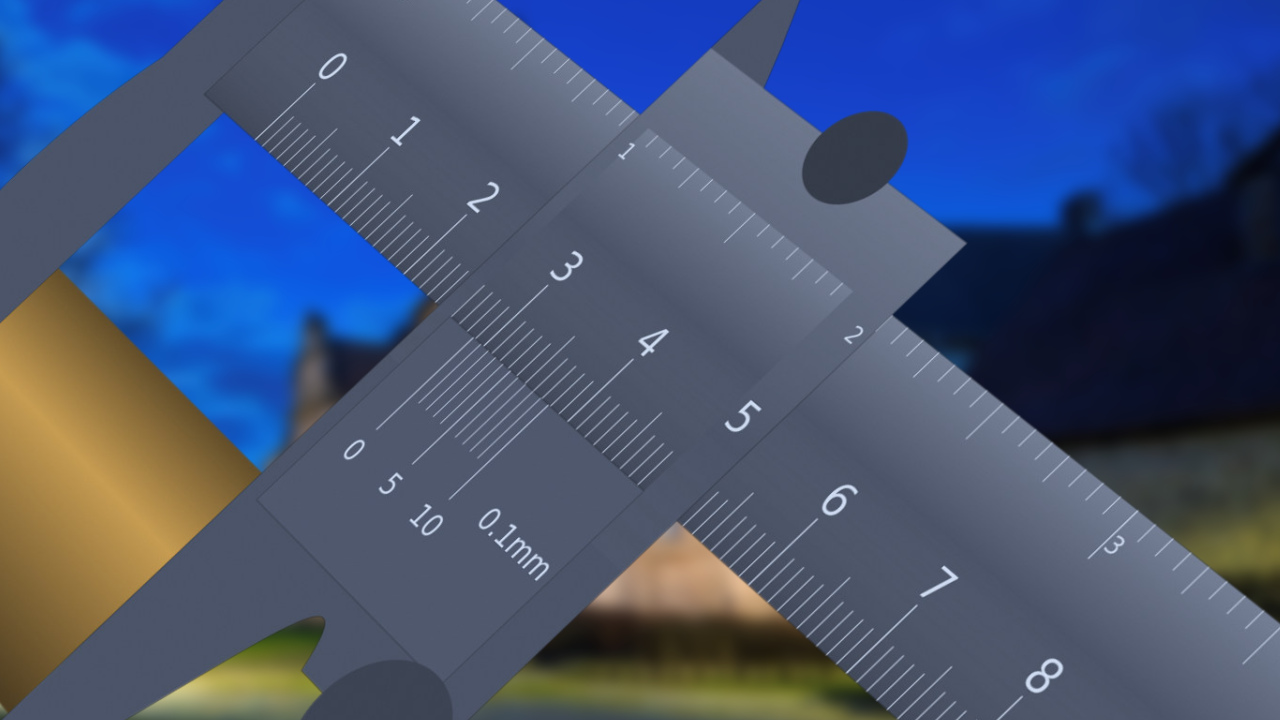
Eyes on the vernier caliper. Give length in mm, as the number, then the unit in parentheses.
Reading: 28.8 (mm)
